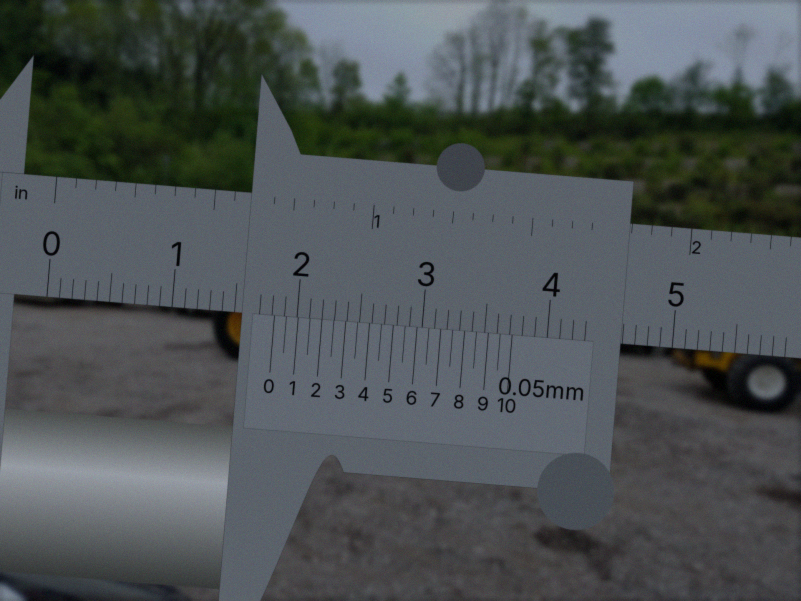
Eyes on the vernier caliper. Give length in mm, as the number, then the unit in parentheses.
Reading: 18.2 (mm)
